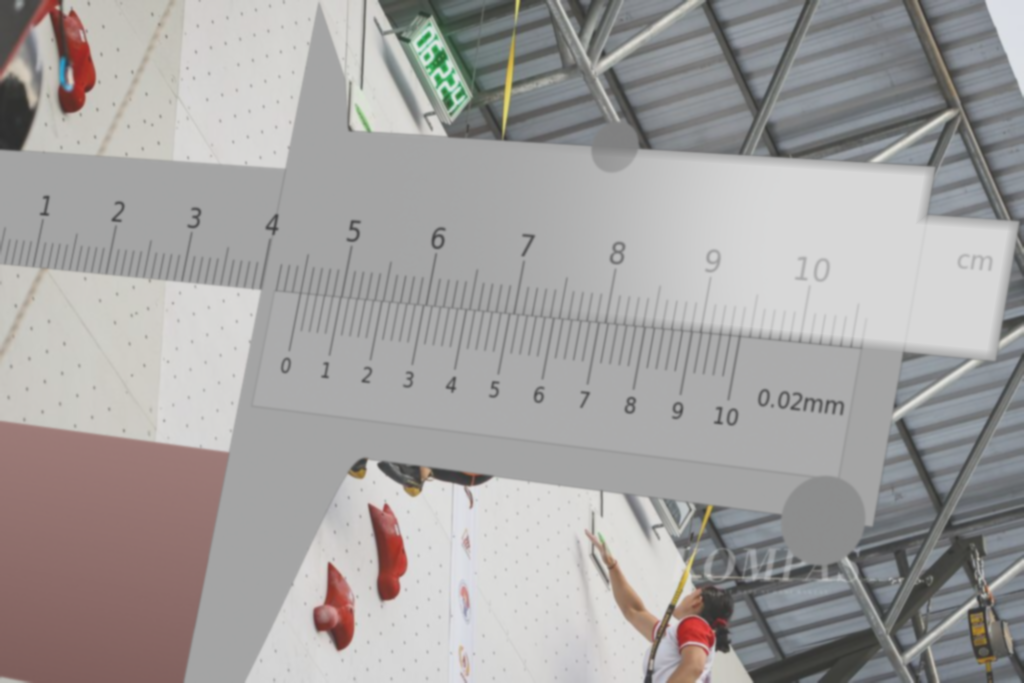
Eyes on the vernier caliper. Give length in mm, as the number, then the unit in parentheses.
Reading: 45.0 (mm)
